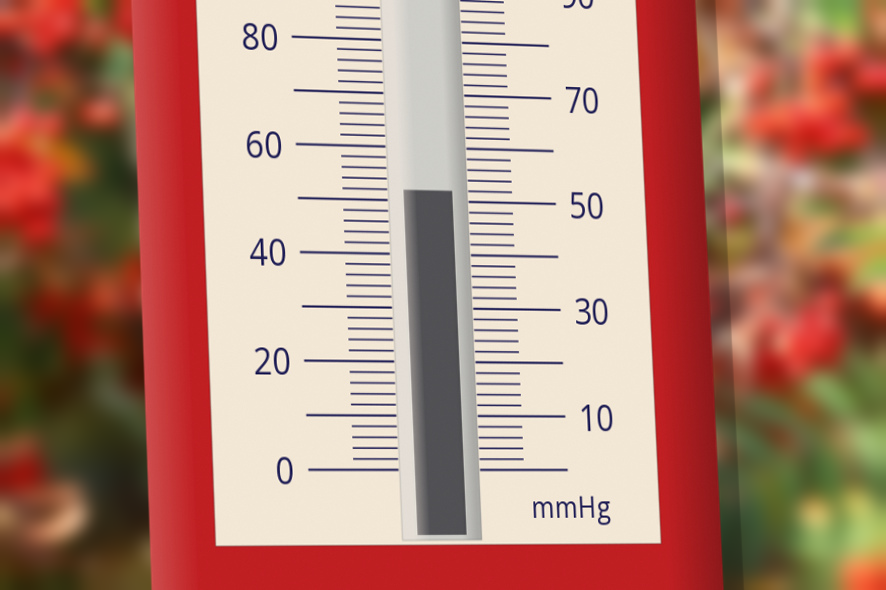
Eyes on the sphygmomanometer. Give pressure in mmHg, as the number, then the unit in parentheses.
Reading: 52 (mmHg)
